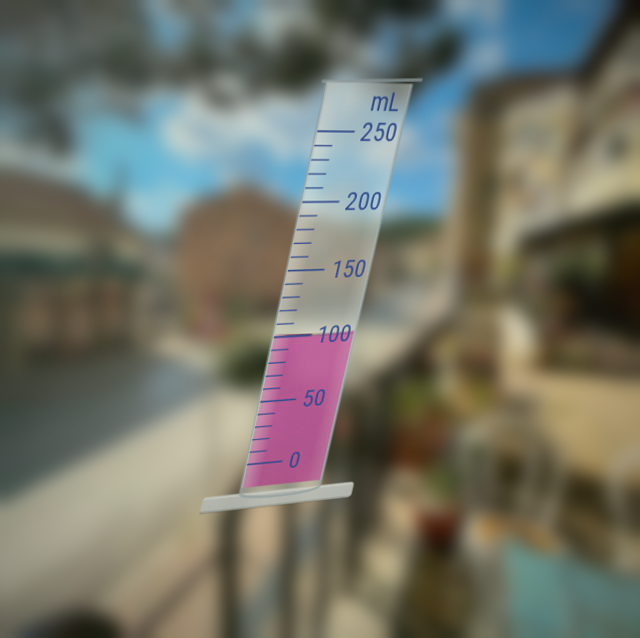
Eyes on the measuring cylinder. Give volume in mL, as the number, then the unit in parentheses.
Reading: 100 (mL)
